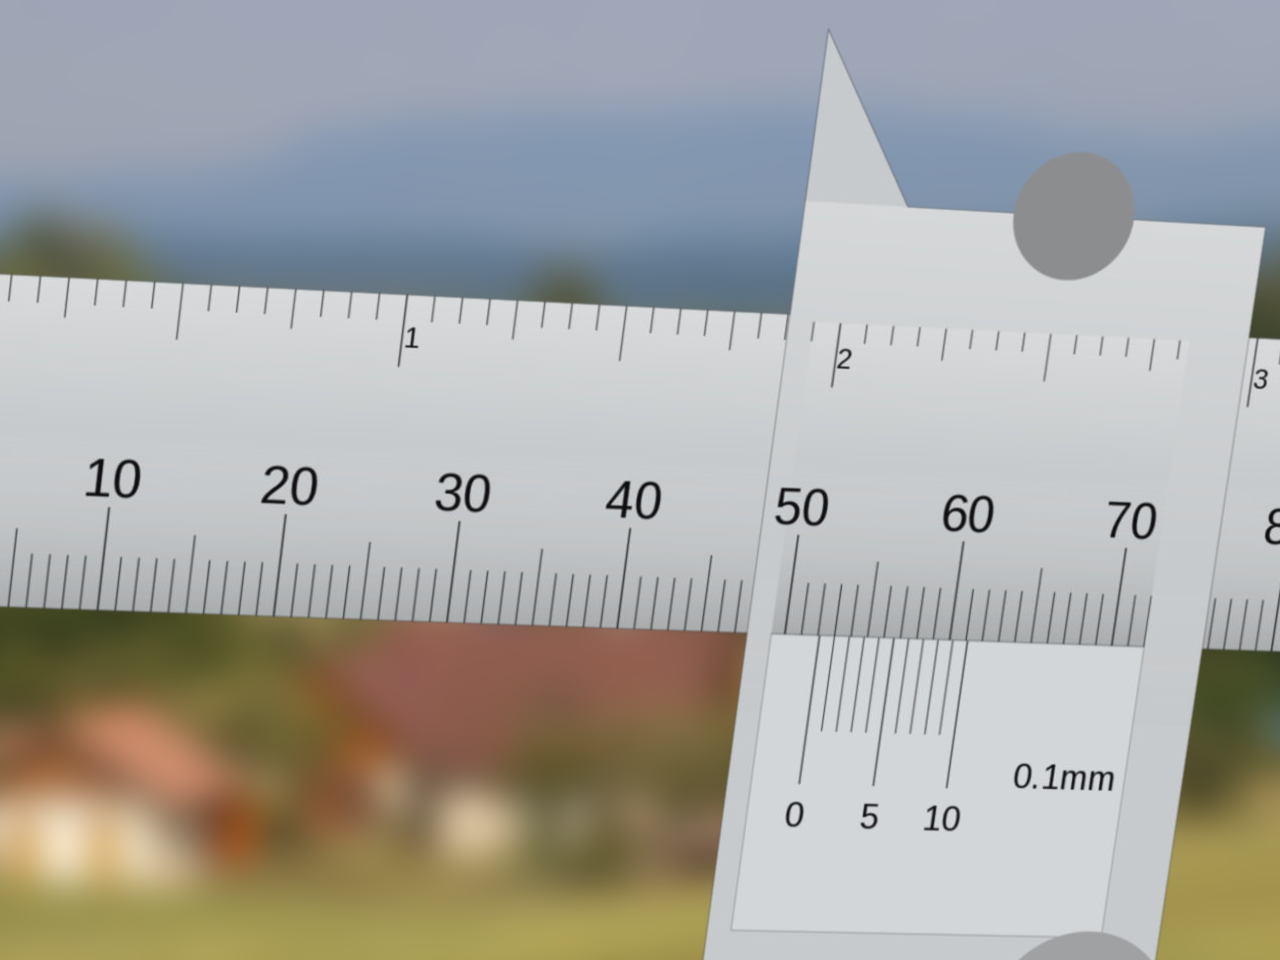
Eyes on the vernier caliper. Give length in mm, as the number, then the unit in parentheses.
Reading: 52.1 (mm)
